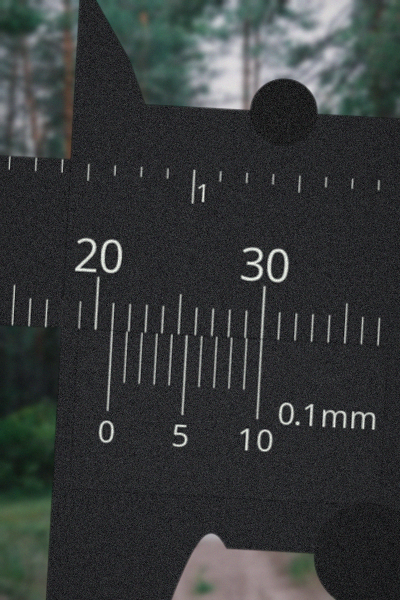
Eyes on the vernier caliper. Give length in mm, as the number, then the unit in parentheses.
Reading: 21.0 (mm)
